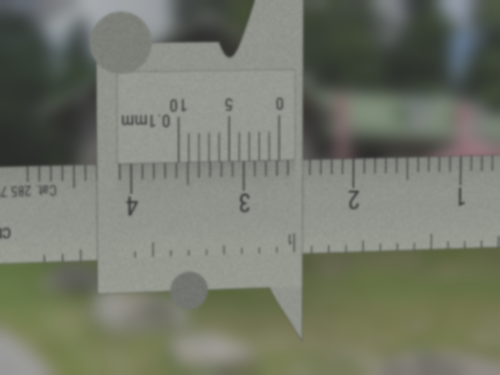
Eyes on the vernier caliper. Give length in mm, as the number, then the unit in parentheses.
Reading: 26.8 (mm)
